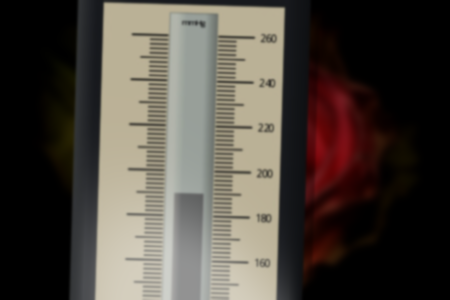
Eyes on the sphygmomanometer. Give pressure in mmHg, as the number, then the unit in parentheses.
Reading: 190 (mmHg)
